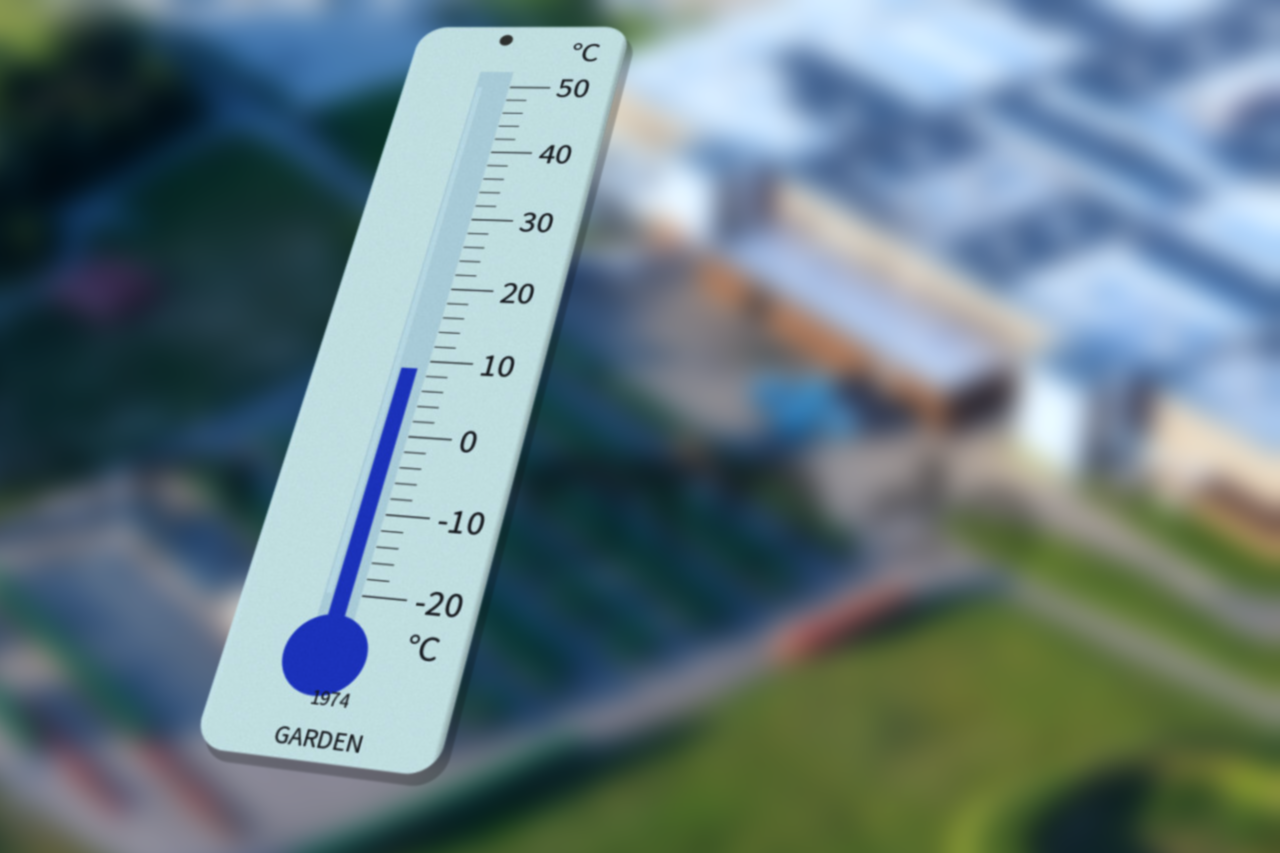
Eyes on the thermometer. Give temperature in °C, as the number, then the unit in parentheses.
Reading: 9 (°C)
